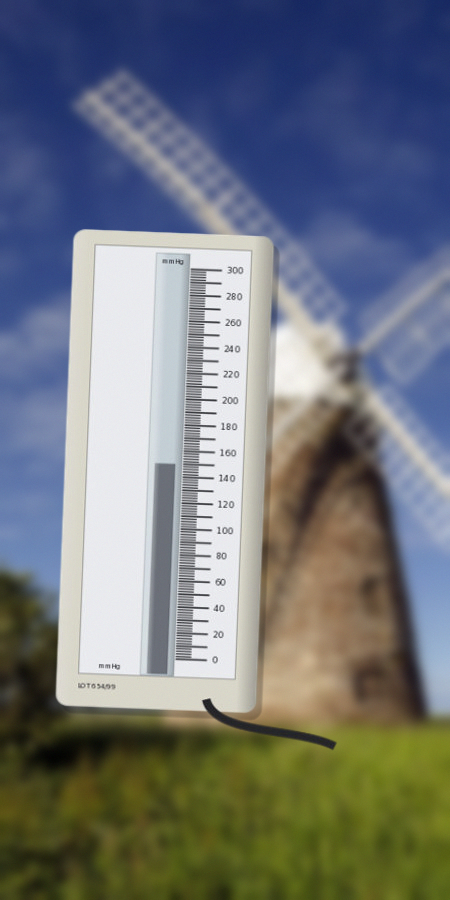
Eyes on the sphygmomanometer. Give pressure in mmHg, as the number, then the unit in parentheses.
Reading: 150 (mmHg)
